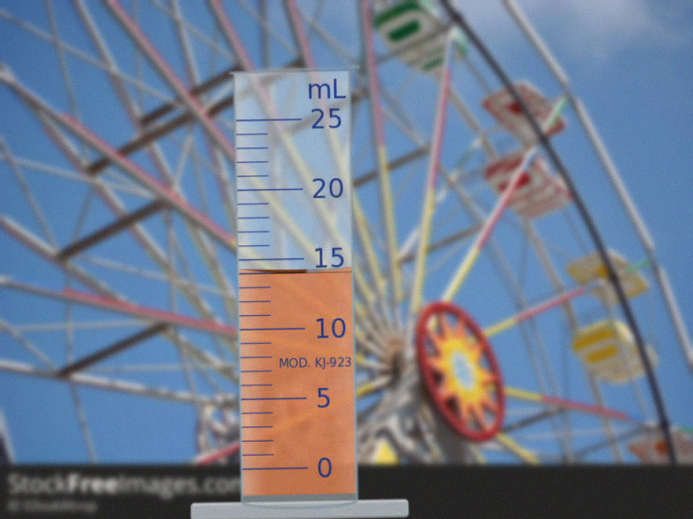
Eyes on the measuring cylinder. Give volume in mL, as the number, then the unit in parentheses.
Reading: 14 (mL)
